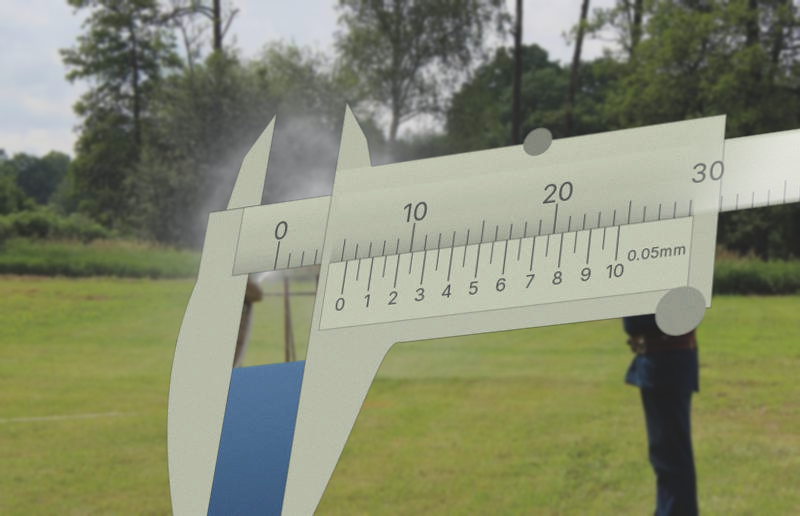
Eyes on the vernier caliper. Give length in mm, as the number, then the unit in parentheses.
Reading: 5.4 (mm)
